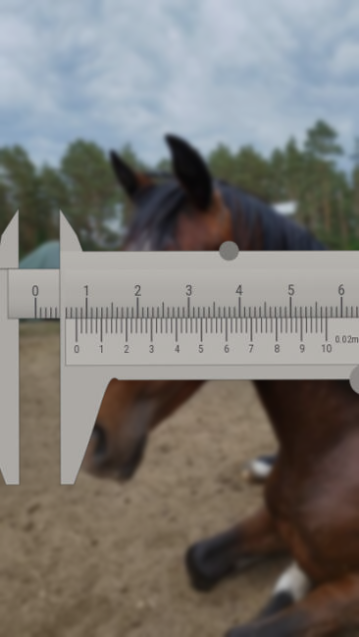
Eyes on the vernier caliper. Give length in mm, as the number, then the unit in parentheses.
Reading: 8.0 (mm)
